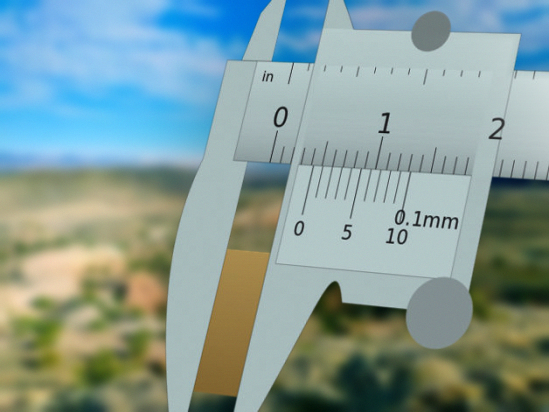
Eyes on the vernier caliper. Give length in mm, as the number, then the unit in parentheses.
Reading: 4.2 (mm)
